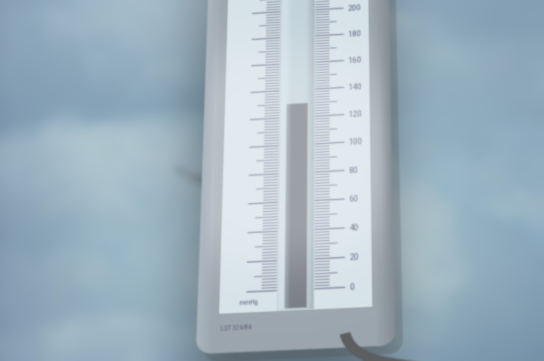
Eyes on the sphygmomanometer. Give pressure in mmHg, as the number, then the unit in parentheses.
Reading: 130 (mmHg)
